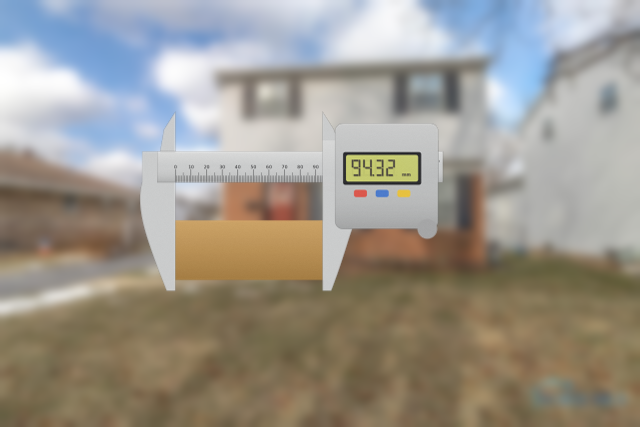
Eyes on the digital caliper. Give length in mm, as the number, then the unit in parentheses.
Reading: 94.32 (mm)
